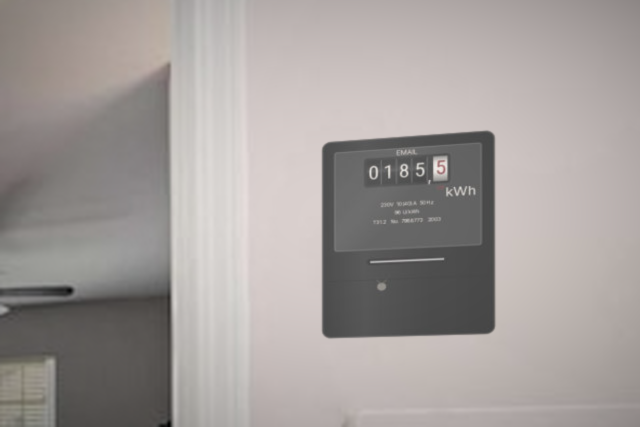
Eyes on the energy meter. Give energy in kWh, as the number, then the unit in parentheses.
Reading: 185.5 (kWh)
